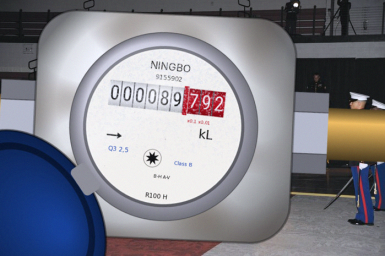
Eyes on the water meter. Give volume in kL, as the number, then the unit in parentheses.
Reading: 89.792 (kL)
